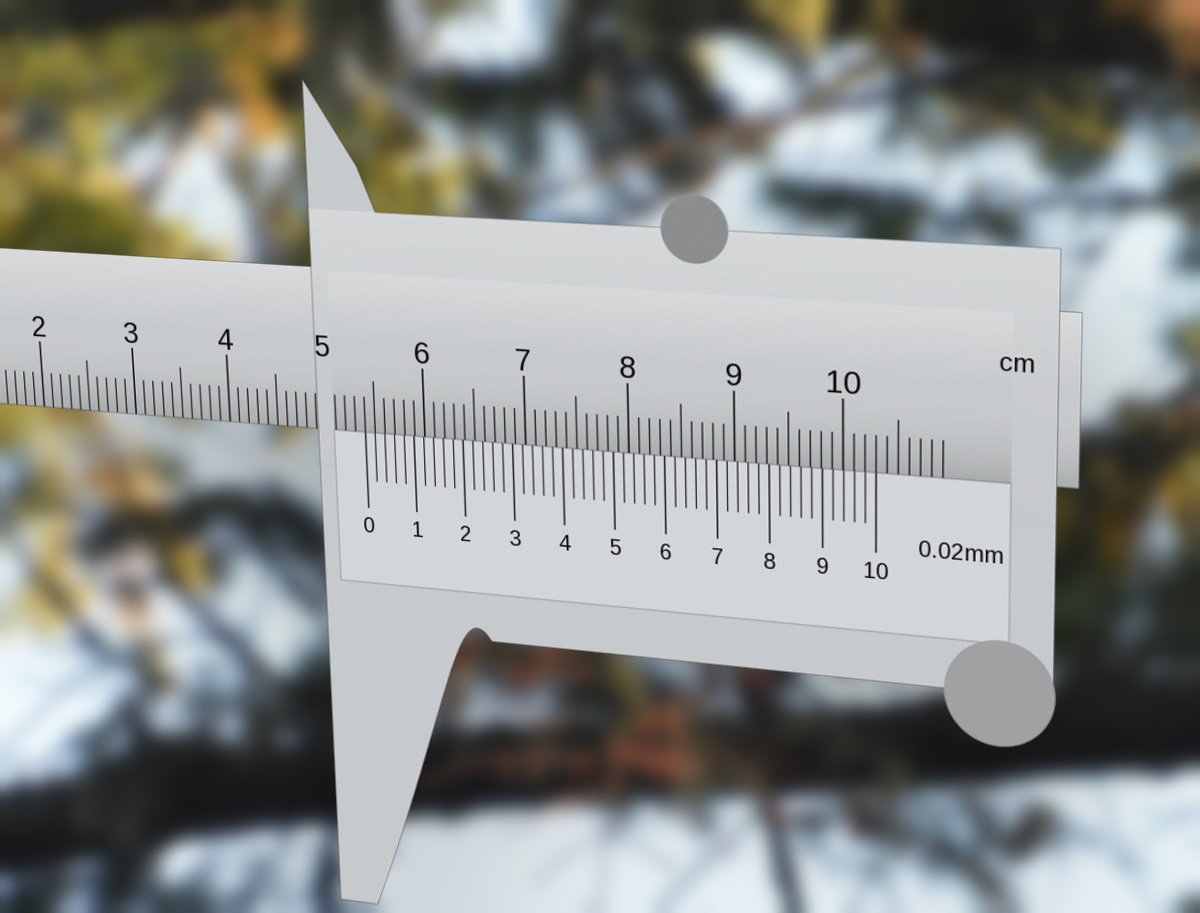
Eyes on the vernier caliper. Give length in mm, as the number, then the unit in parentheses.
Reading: 54.0 (mm)
